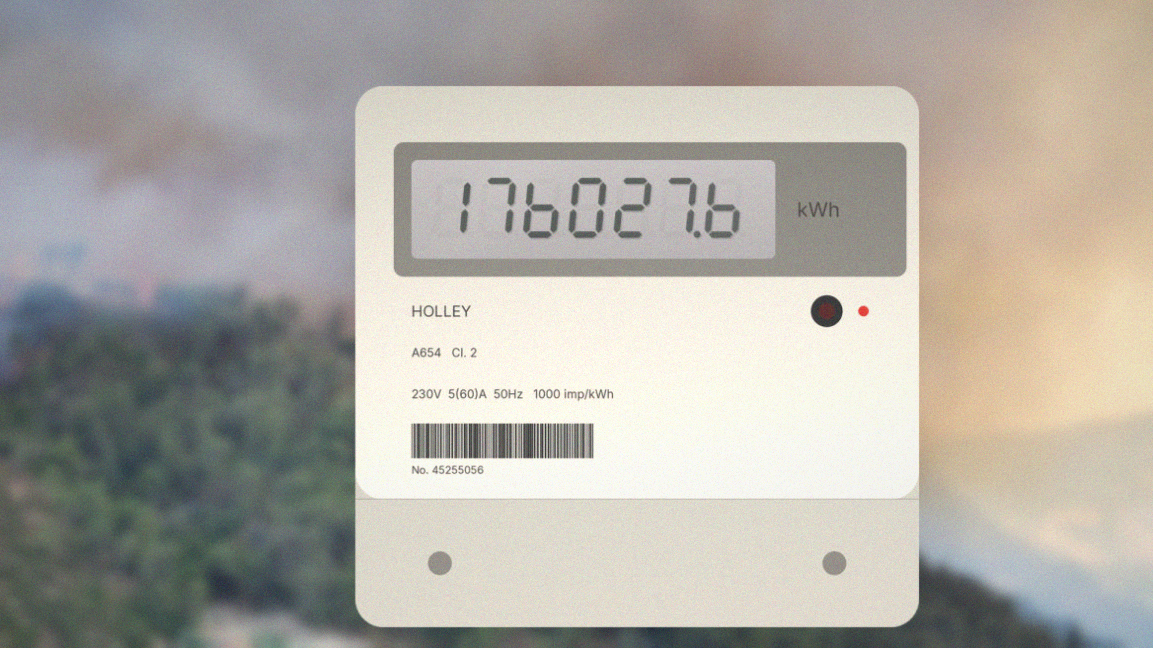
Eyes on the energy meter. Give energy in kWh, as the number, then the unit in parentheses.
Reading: 176027.6 (kWh)
